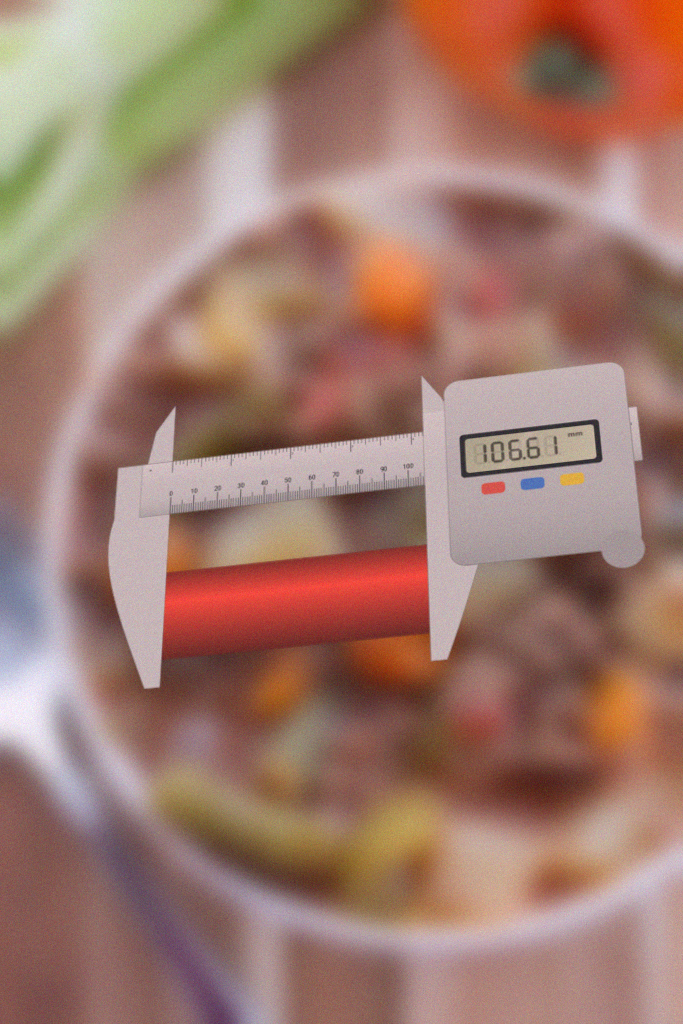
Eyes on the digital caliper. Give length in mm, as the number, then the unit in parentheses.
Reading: 106.61 (mm)
